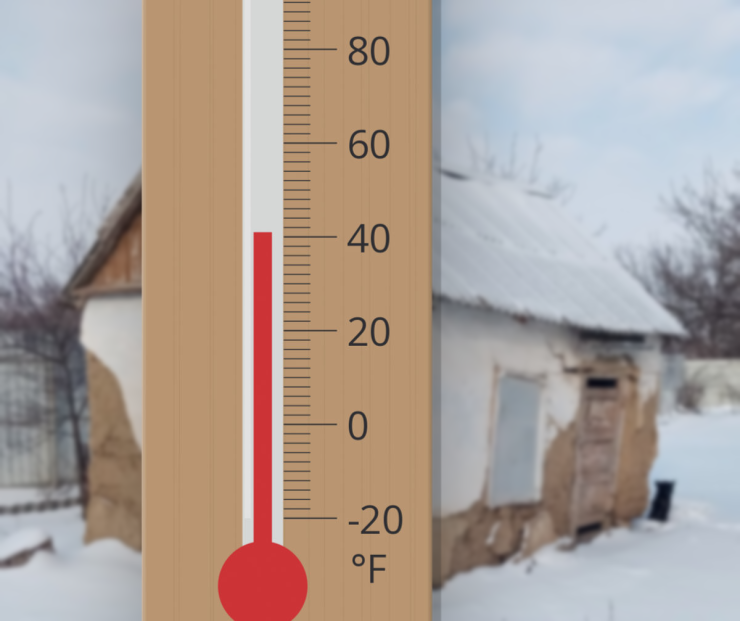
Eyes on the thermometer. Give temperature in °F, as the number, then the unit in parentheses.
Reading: 41 (°F)
